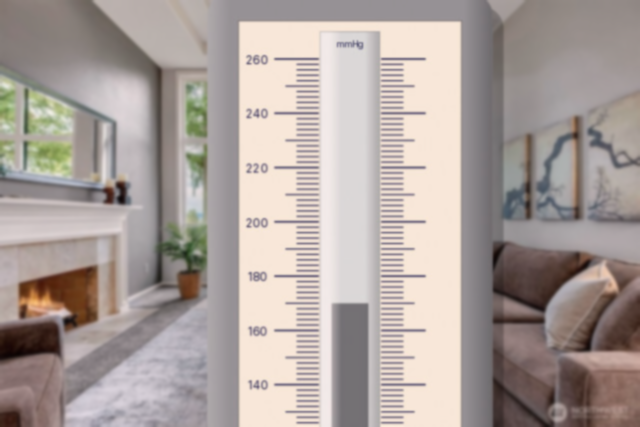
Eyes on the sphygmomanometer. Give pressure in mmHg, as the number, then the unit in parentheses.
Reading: 170 (mmHg)
